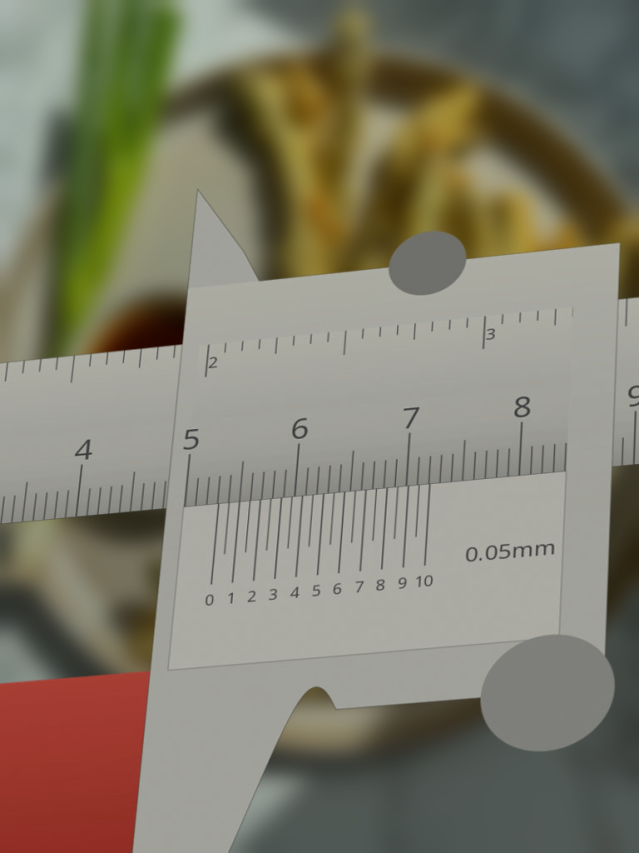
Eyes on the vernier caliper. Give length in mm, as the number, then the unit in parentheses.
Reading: 53.1 (mm)
